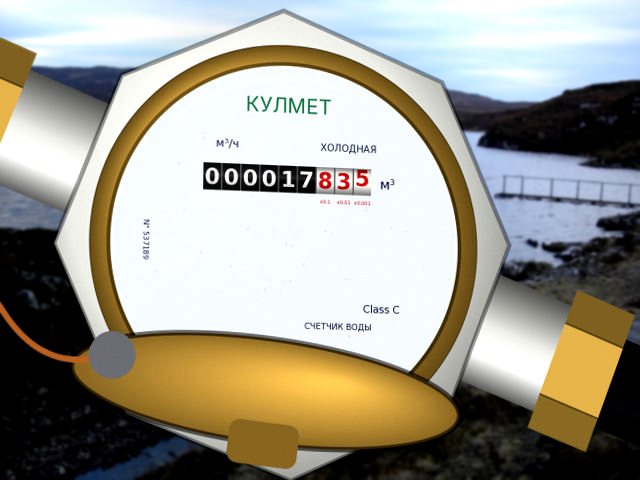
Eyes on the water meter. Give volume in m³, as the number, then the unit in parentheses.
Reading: 17.835 (m³)
